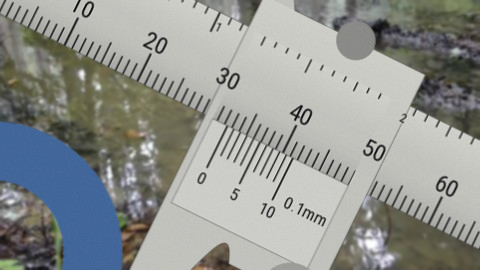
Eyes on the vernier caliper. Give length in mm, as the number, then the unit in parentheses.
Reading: 32.4 (mm)
